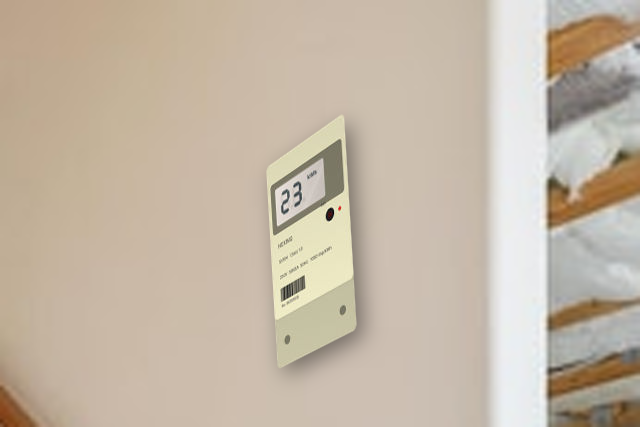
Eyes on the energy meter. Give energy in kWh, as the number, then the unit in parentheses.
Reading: 23 (kWh)
